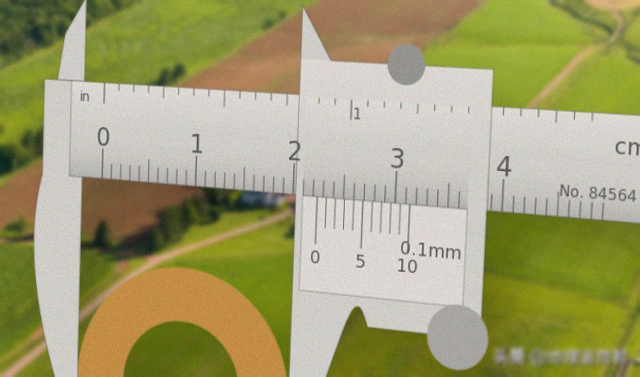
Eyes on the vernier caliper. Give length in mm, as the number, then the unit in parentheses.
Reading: 22.4 (mm)
